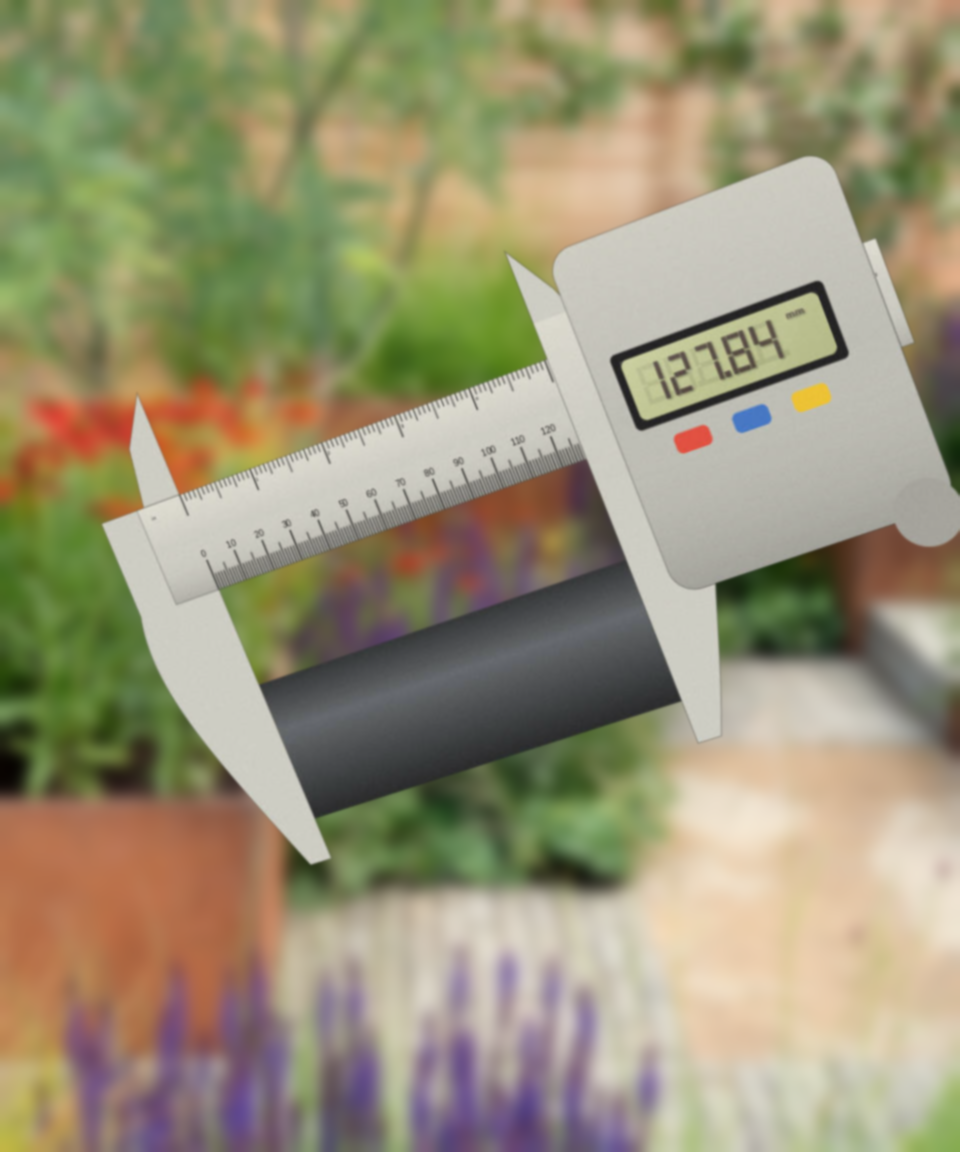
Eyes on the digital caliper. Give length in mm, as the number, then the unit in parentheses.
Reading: 127.84 (mm)
